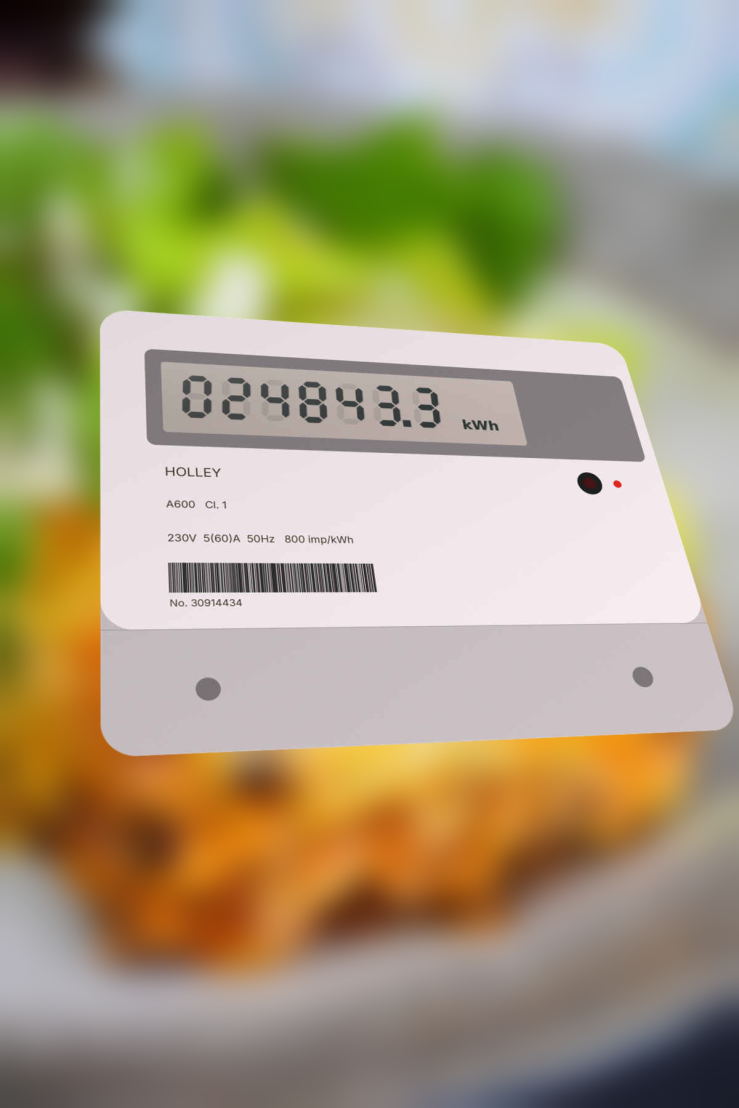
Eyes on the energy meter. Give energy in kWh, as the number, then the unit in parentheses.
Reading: 24843.3 (kWh)
